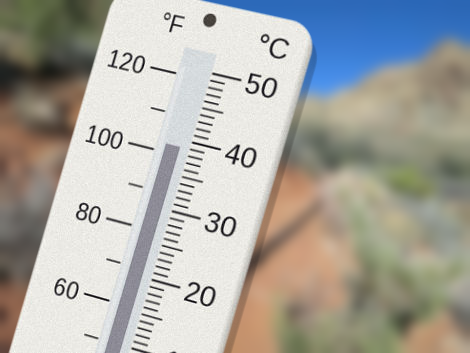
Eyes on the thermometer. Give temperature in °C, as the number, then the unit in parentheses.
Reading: 39 (°C)
